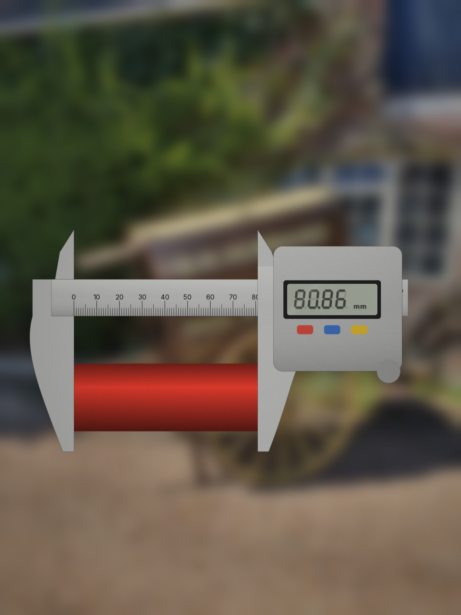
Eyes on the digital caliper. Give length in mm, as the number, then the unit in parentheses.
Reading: 80.86 (mm)
